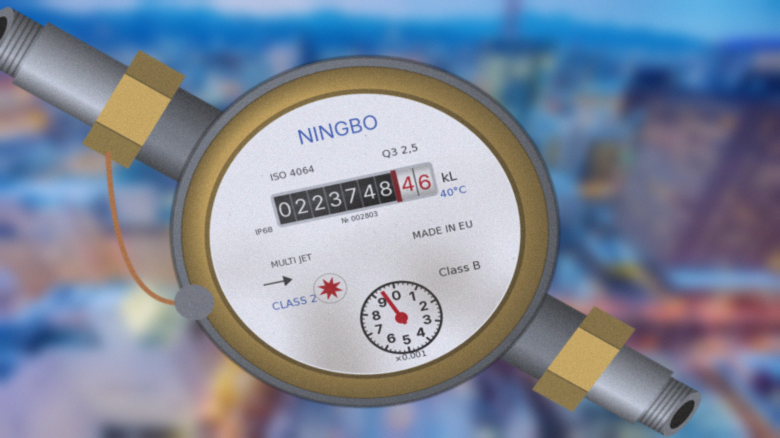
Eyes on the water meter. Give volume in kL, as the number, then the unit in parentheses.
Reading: 223748.459 (kL)
